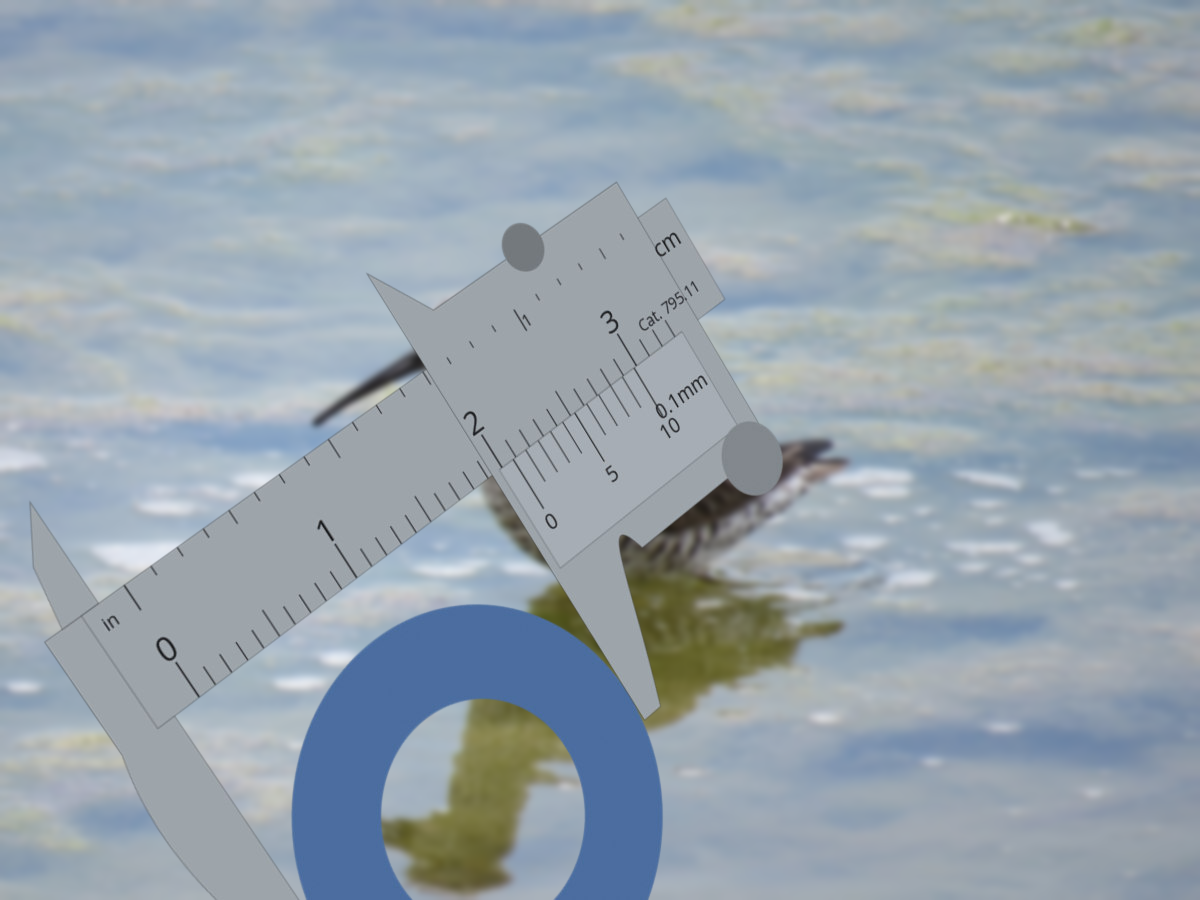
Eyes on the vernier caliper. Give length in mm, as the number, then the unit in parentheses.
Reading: 20.8 (mm)
